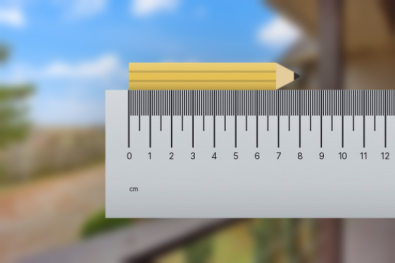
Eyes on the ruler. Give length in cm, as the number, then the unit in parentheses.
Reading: 8 (cm)
